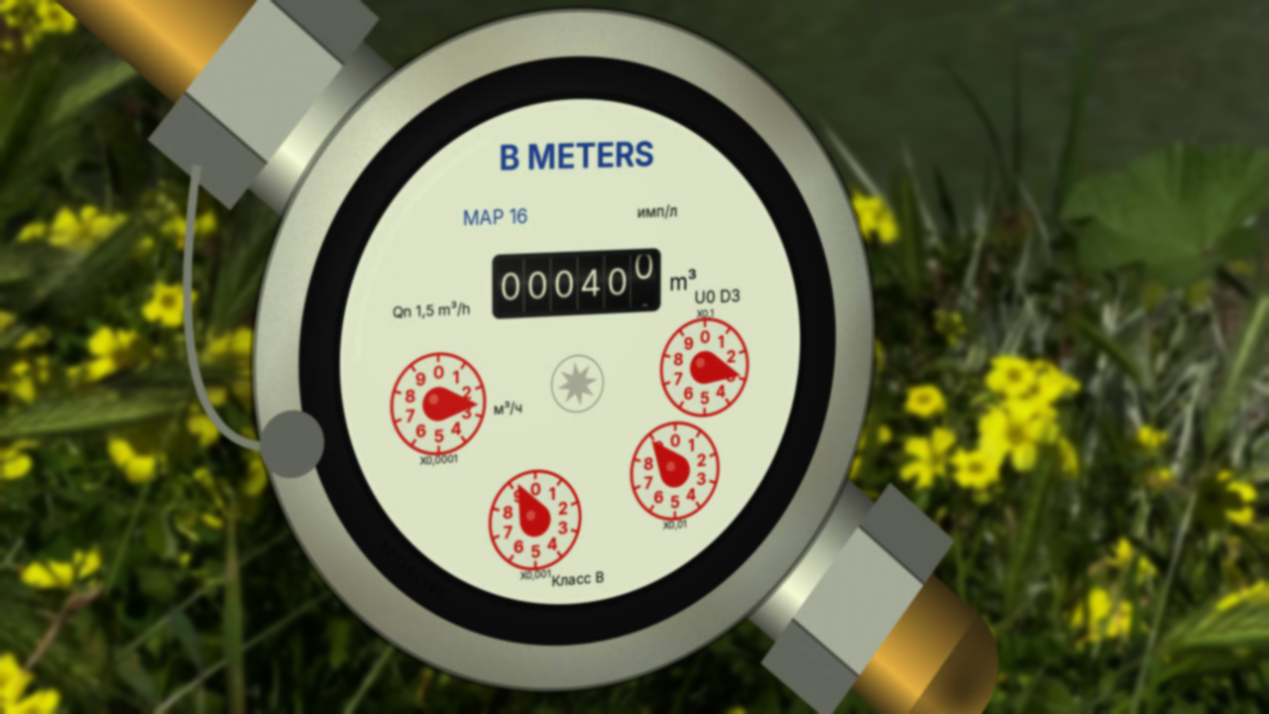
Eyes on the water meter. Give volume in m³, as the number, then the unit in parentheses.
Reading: 400.2892 (m³)
